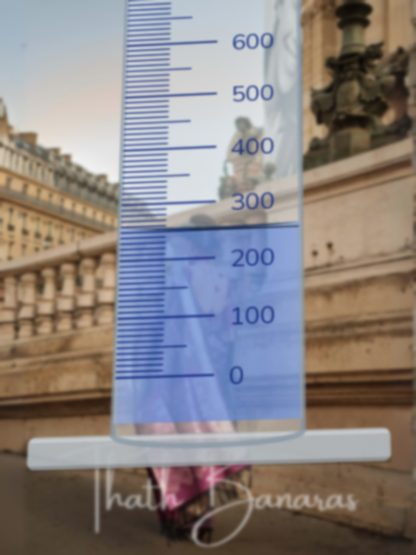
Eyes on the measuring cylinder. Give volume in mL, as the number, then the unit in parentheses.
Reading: 250 (mL)
